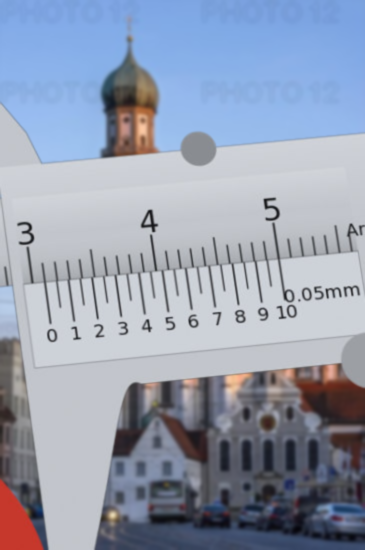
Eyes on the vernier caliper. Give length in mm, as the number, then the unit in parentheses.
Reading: 31.0 (mm)
